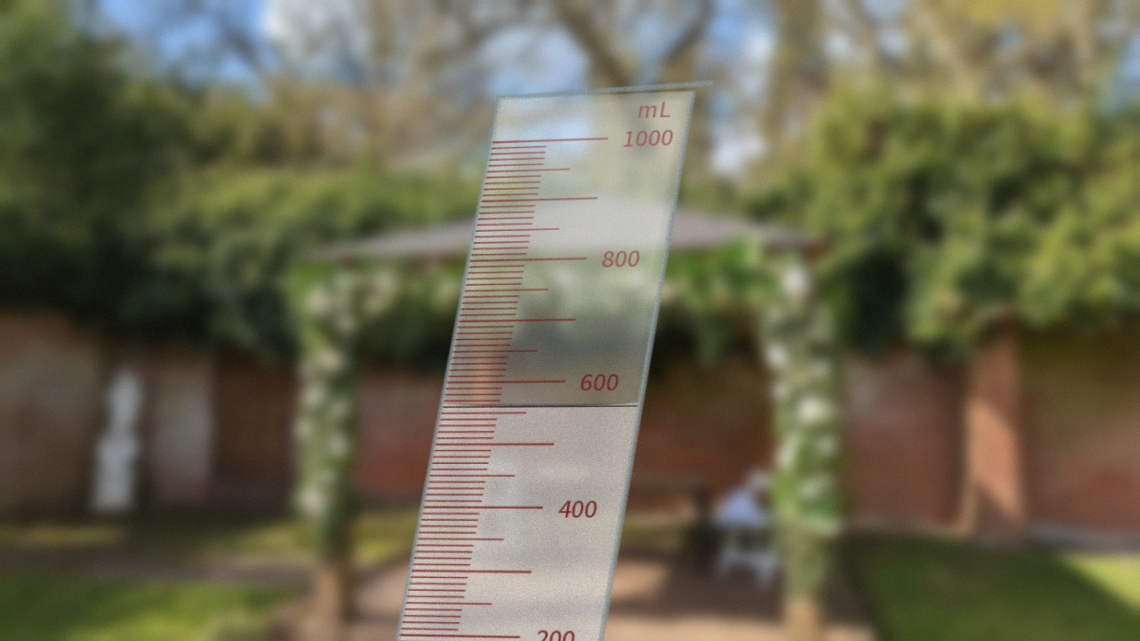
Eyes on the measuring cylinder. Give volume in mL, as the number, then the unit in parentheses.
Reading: 560 (mL)
